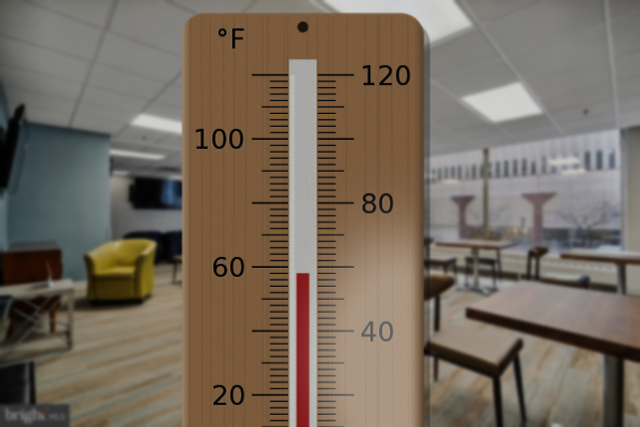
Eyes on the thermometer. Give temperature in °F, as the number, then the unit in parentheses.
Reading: 58 (°F)
